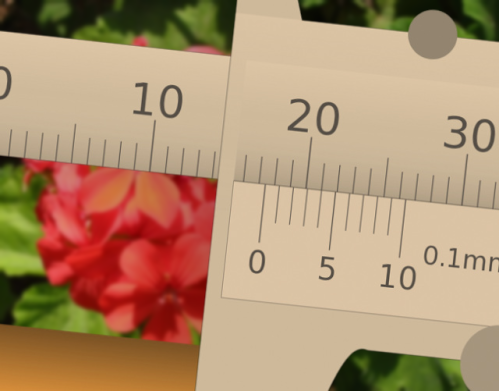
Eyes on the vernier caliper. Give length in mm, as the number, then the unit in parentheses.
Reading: 17.4 (mm)
